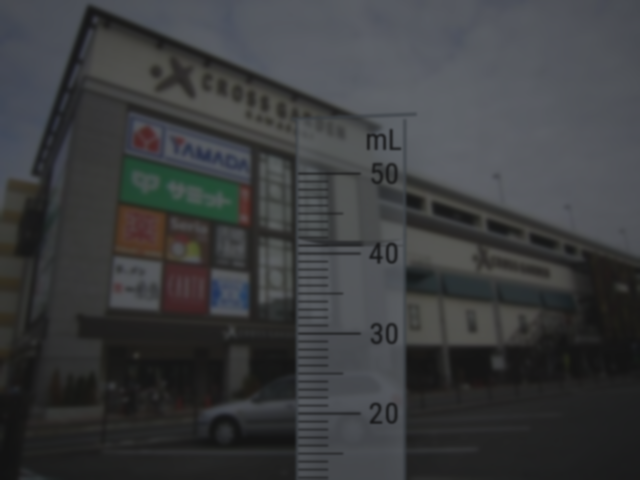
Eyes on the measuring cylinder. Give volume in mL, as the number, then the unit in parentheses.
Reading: 41 (mL)
